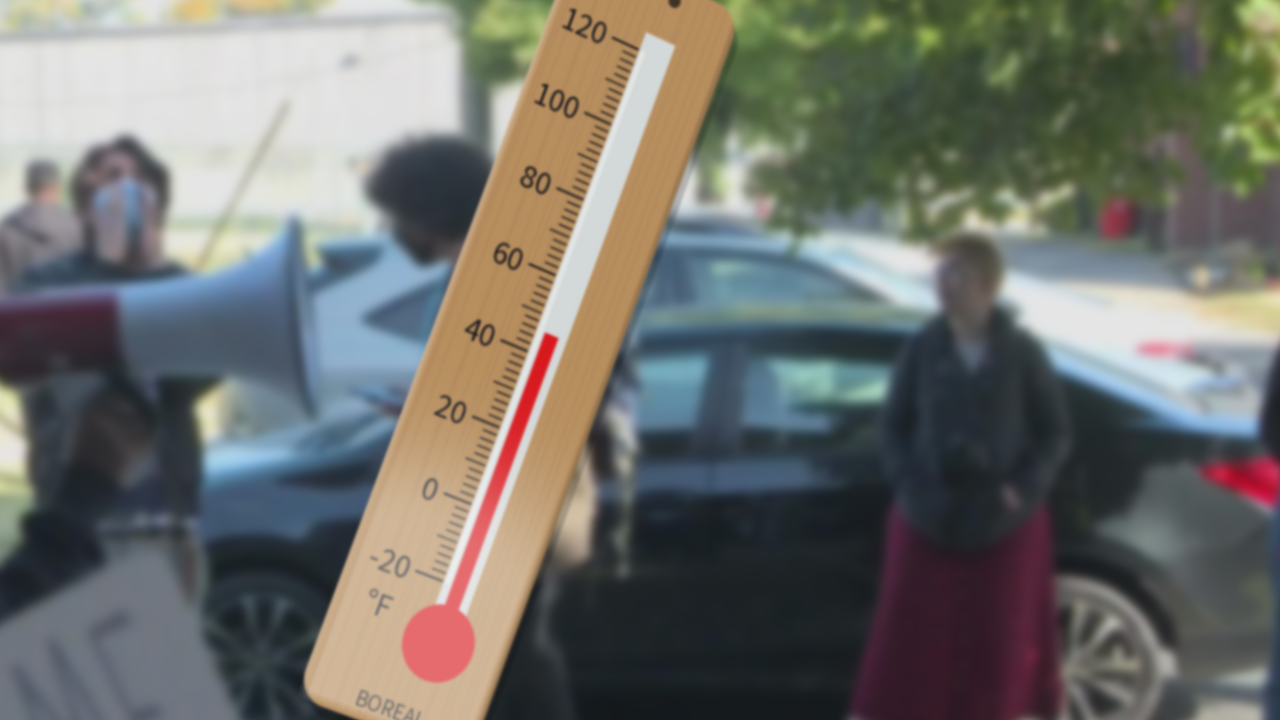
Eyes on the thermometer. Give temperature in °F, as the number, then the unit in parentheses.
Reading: 46 (°F)
